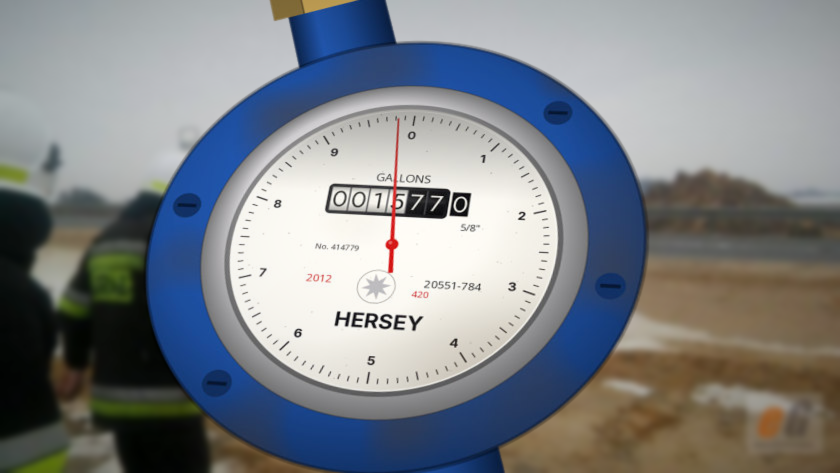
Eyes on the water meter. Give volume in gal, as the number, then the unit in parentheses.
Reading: 15769.8 (gal)
